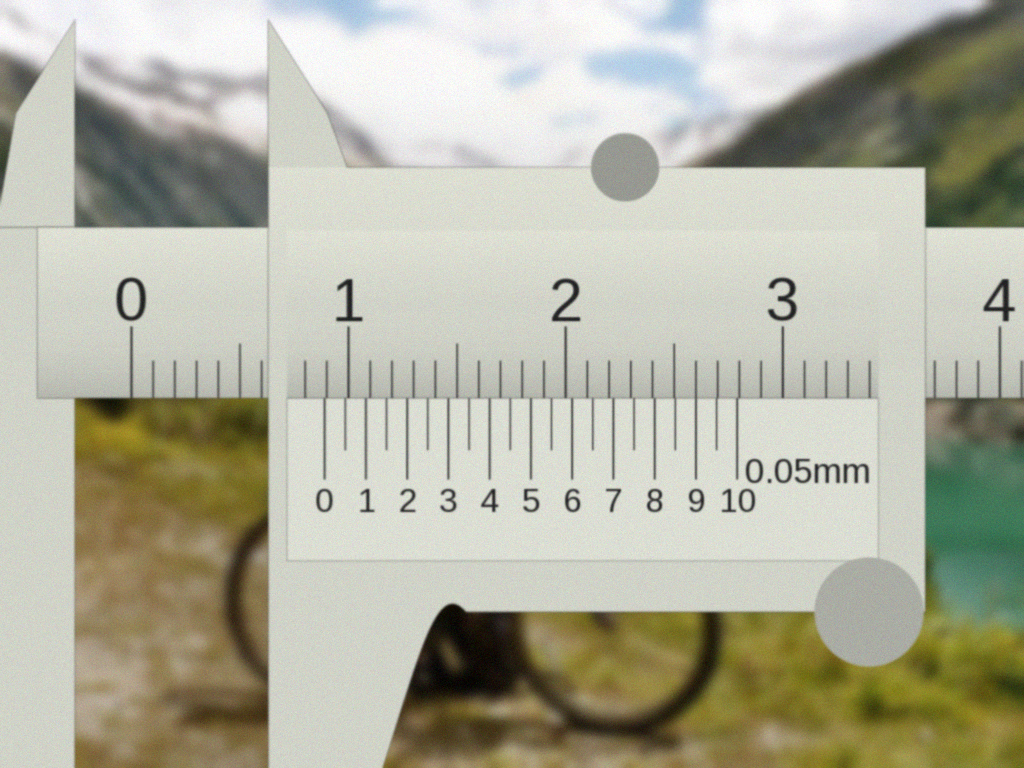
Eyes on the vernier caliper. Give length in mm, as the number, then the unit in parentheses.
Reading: 8.9 (mm)
